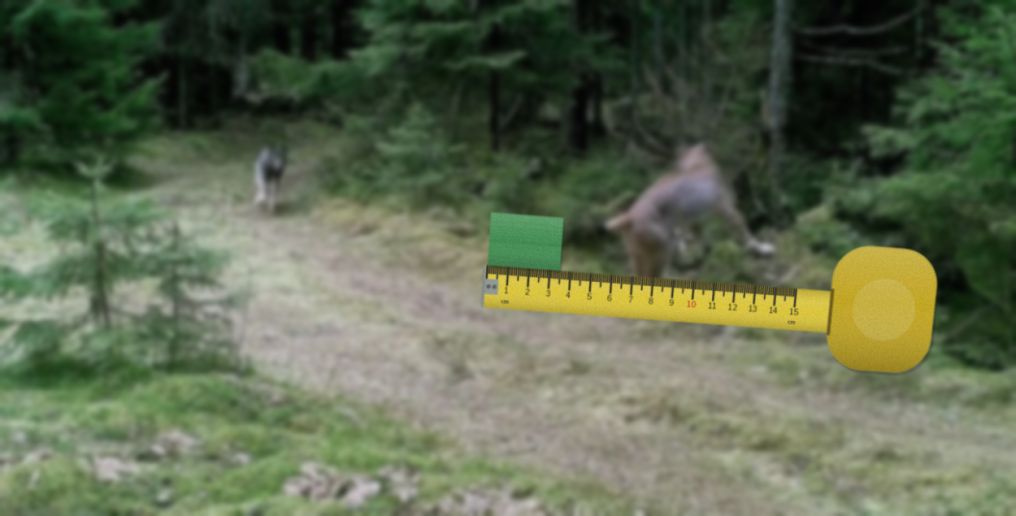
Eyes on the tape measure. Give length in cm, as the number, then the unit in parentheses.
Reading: 3.5 (cm)
